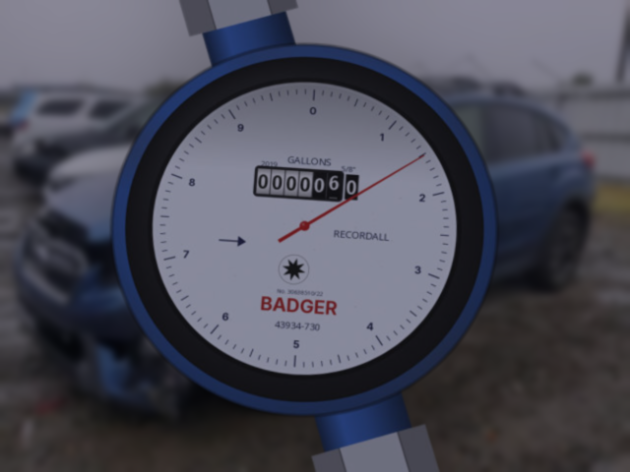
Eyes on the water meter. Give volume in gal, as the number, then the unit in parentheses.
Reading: 61.5 (gal)
